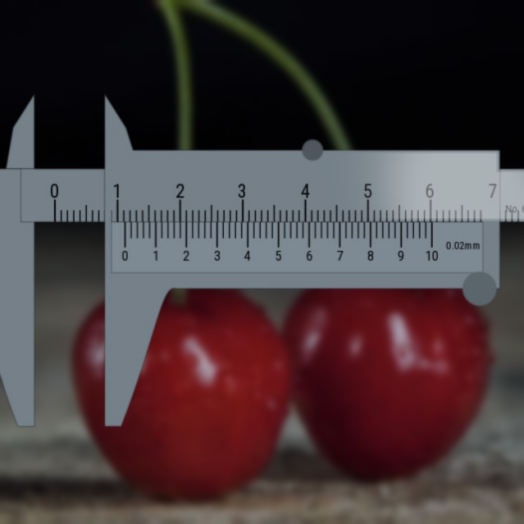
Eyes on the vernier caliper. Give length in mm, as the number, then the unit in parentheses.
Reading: 11.2 (mm)
